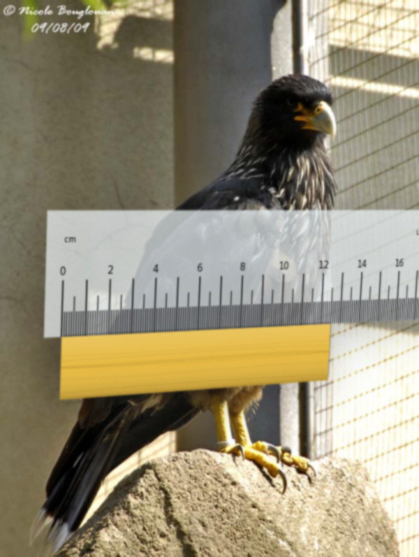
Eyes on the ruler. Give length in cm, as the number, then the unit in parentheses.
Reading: 12.5 (cm)
